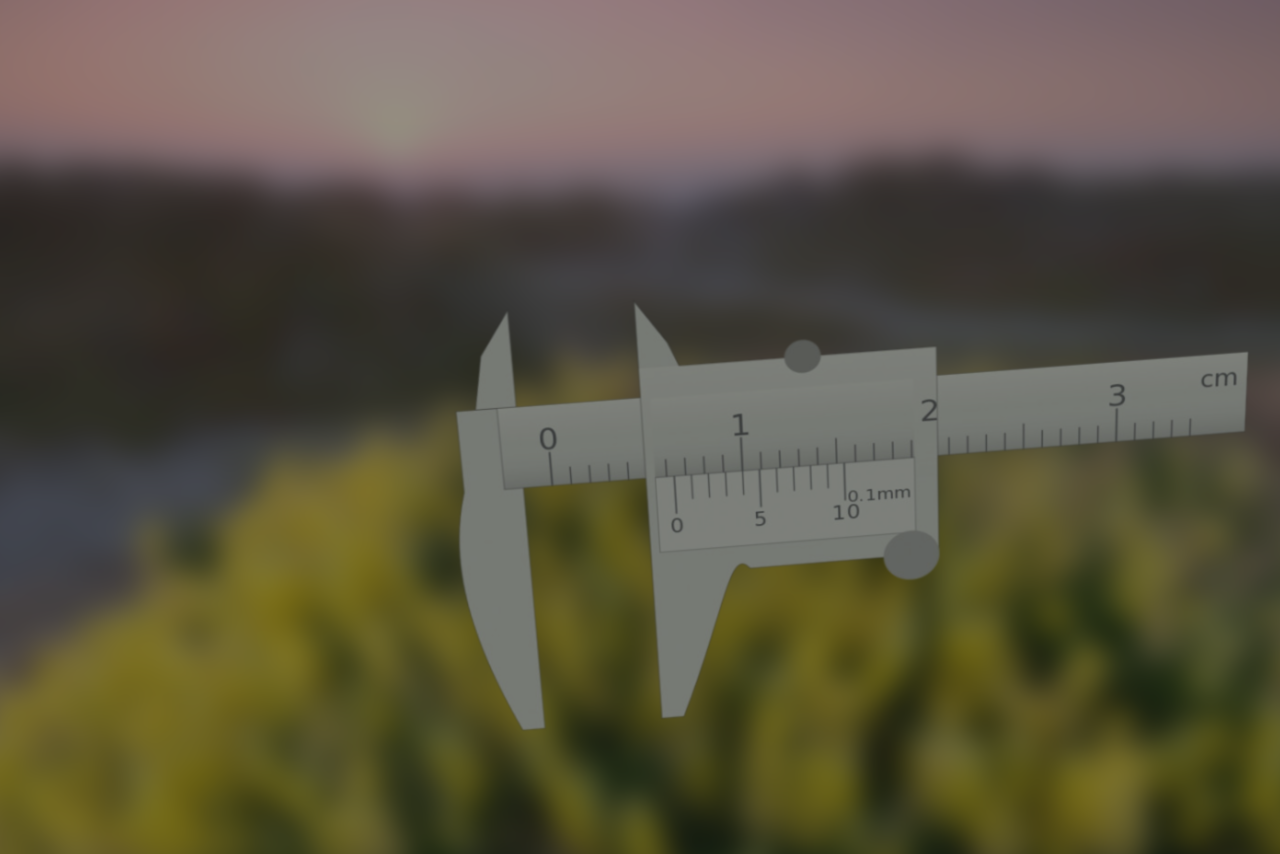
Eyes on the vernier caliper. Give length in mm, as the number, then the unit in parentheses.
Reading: 6.4 (mm)
